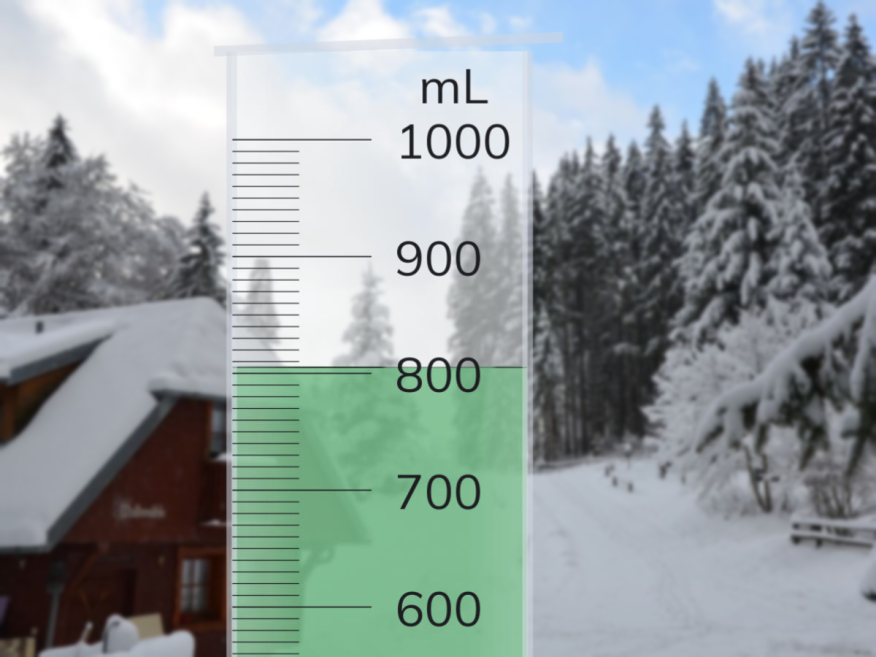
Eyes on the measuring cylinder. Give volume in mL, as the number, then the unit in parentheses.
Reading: 805 (mL)
